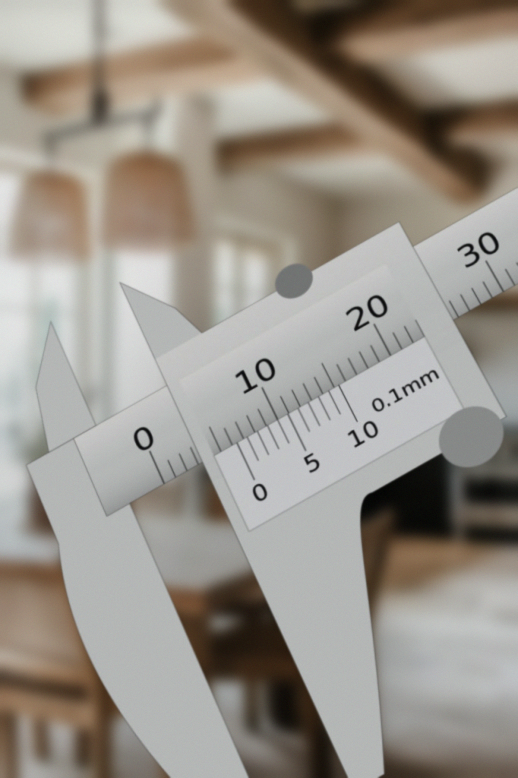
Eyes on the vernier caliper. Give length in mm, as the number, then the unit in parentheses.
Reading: 6.4 (mm)
